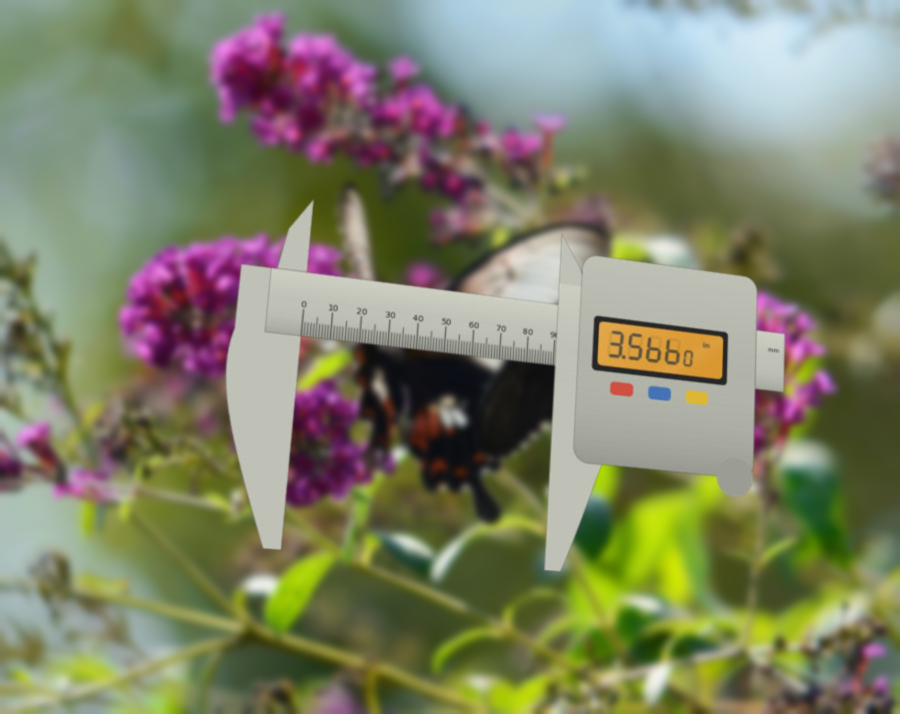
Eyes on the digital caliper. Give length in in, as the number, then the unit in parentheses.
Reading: 3.5660 (in)
